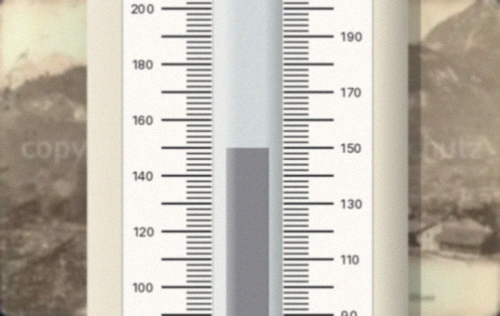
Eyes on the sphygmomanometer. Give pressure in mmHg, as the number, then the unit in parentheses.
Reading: 150 (mmHg)
